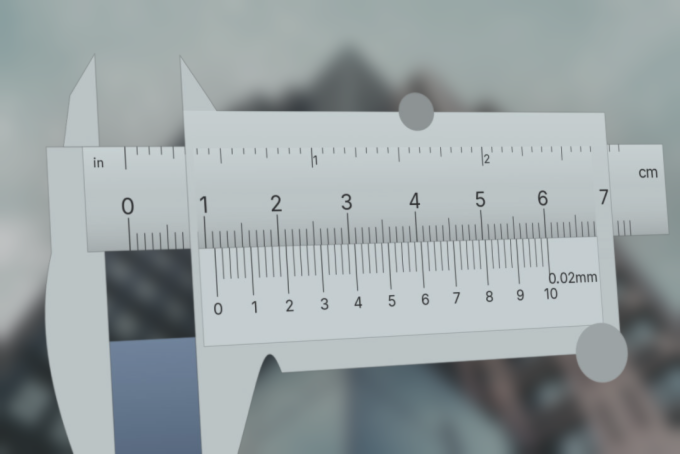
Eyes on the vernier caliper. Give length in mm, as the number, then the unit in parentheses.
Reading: 11.2 (mm)
